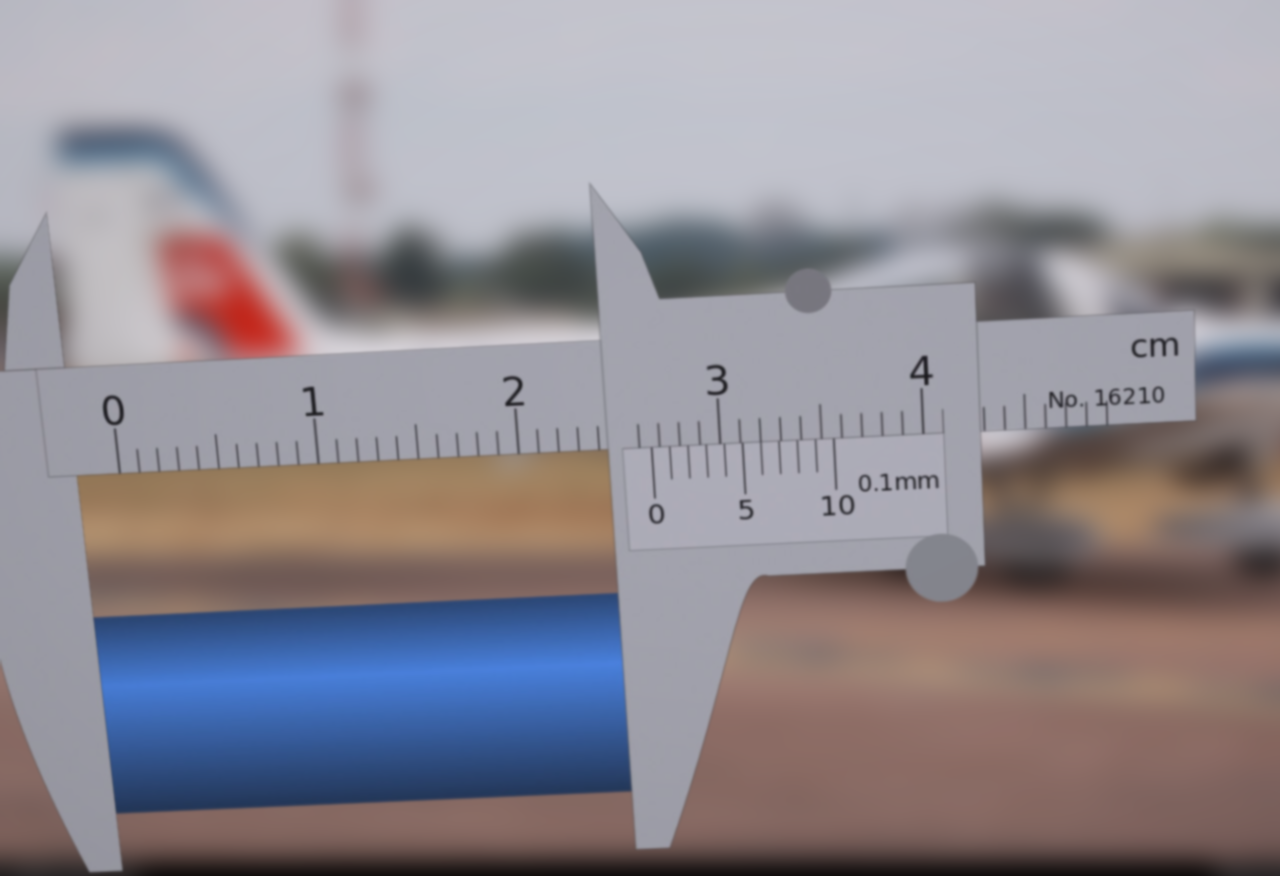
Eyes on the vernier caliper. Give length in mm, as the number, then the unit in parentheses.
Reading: 26.6 (mm)
